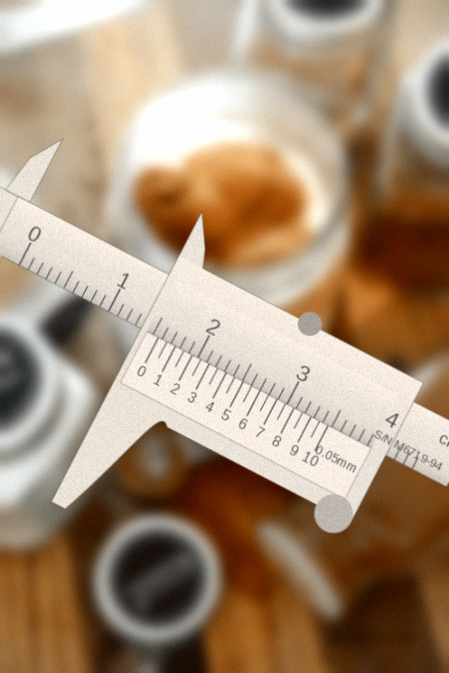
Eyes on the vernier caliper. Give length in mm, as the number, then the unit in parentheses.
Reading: 15.6 (mm)
